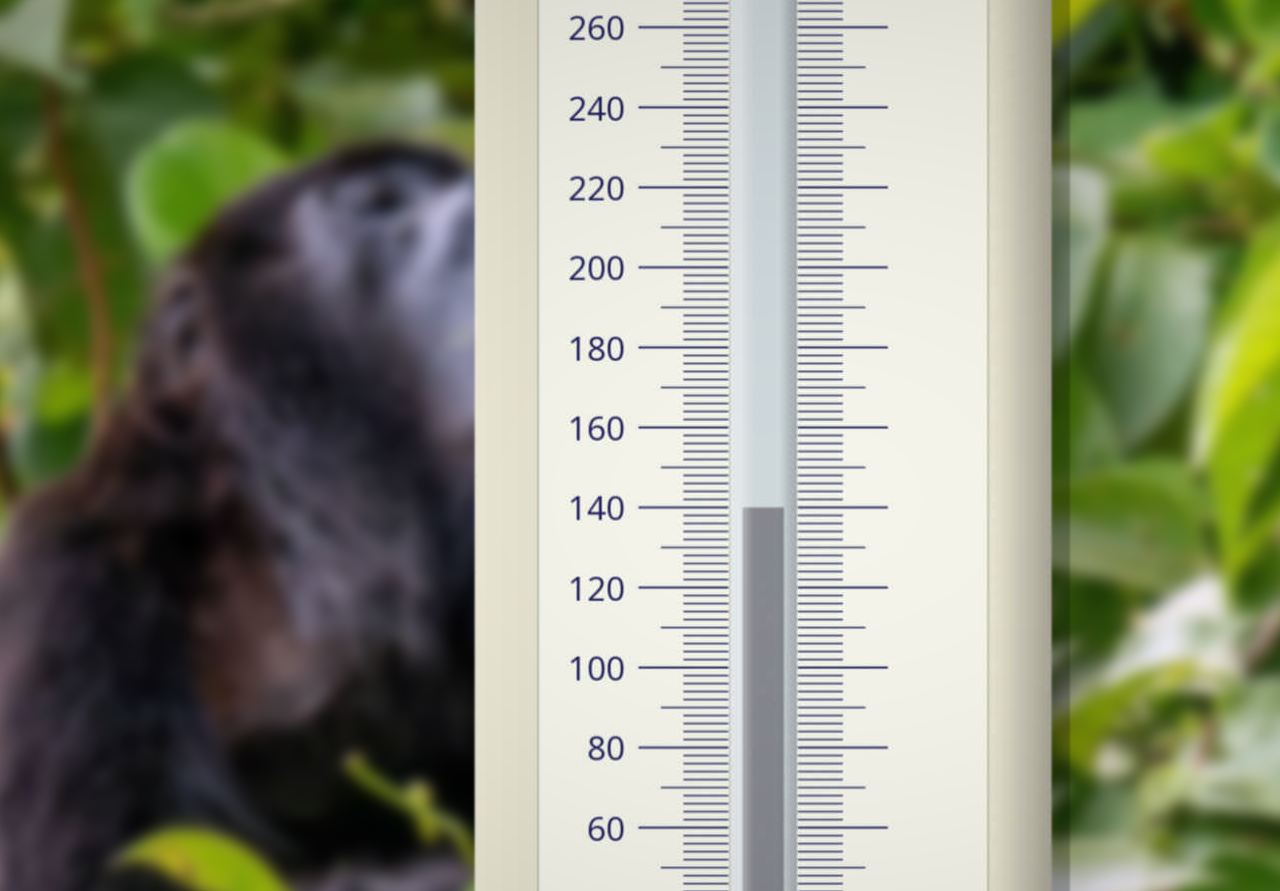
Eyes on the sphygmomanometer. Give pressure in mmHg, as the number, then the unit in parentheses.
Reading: 140 (mmHg)
